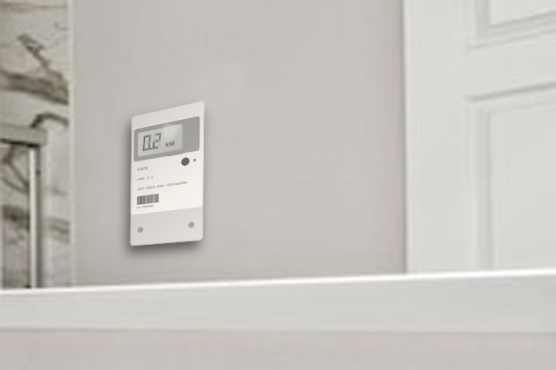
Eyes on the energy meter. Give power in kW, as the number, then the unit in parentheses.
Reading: 0.2 (kW)
